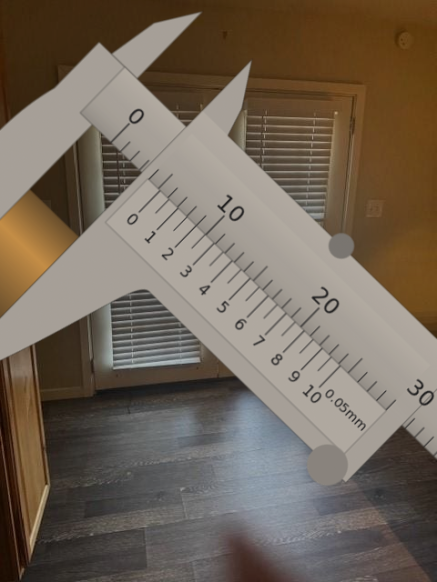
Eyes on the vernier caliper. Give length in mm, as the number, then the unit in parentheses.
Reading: 5.2 (mm)
